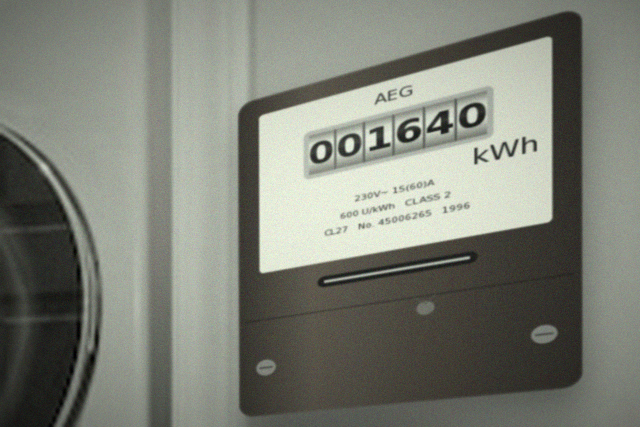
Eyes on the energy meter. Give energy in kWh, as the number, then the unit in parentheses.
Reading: 1640 (kWh)
